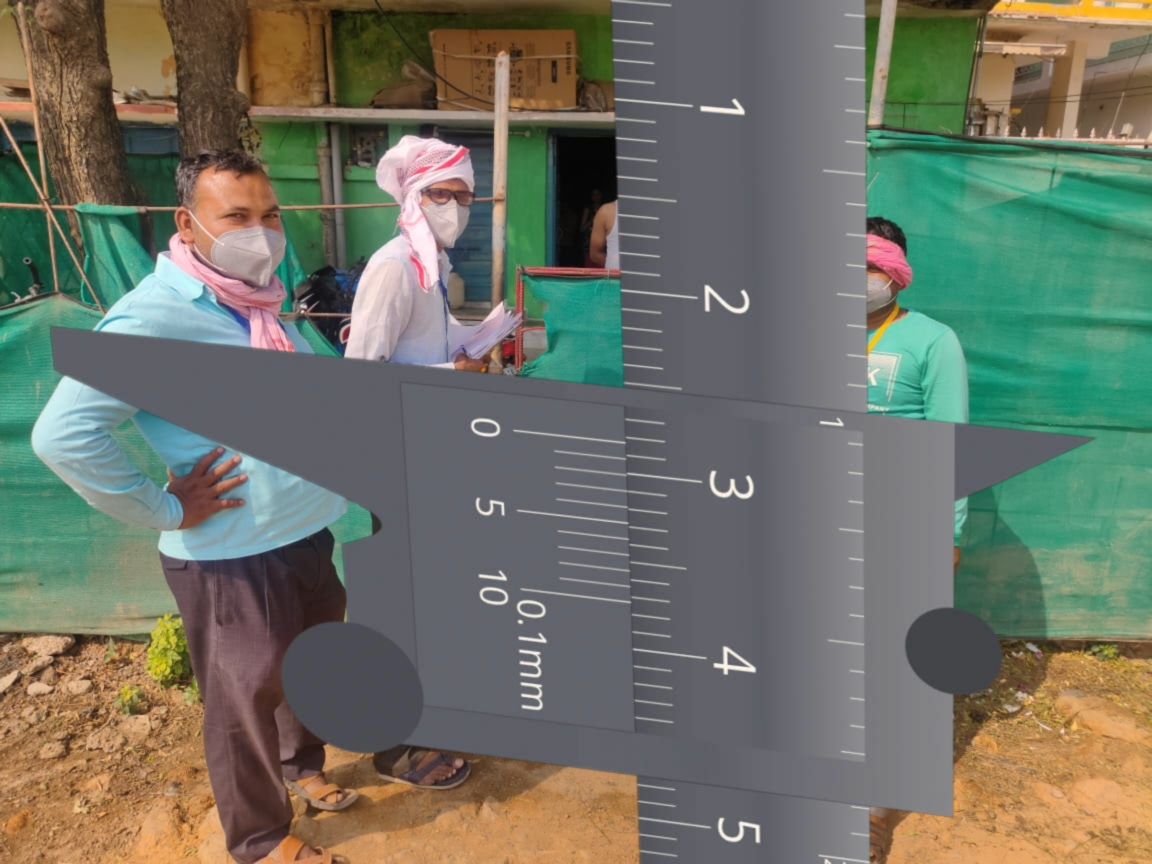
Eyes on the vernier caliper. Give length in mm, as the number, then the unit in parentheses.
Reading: 28.3 (mm)
